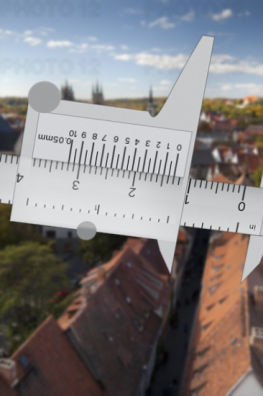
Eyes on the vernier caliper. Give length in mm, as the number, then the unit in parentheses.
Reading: 13.0 (mm)
